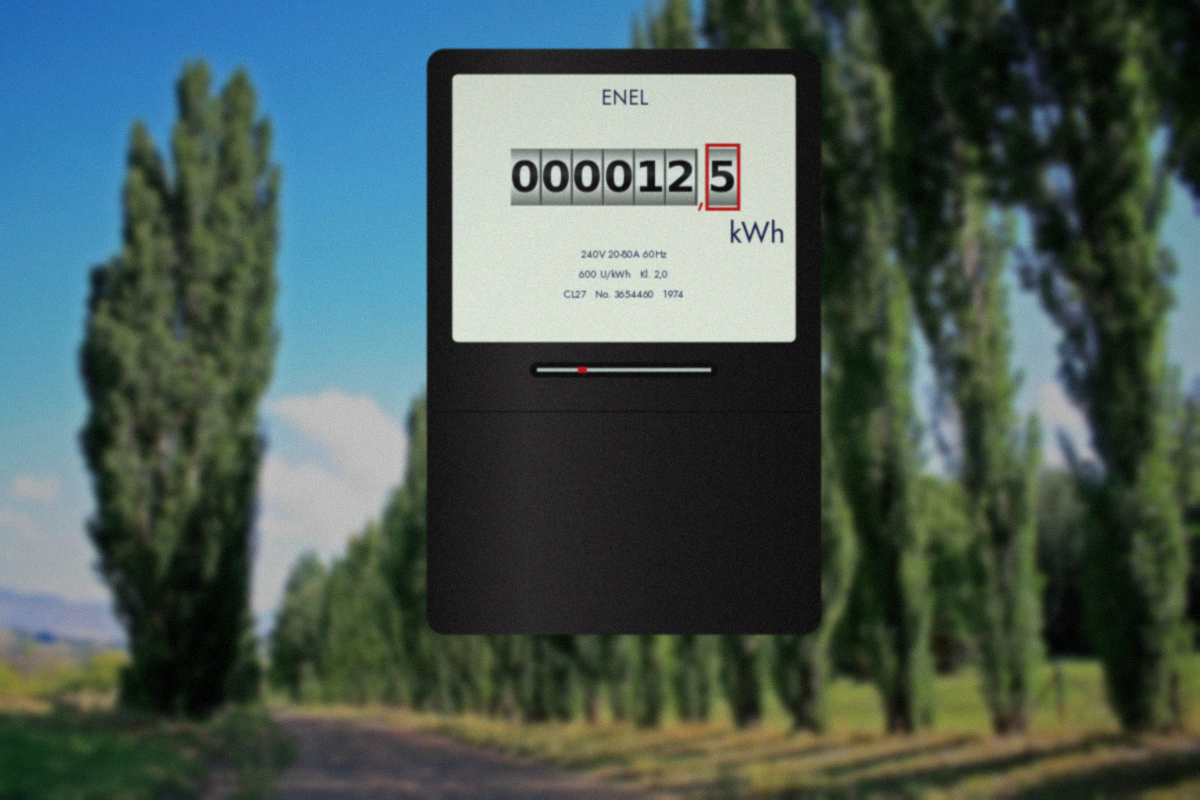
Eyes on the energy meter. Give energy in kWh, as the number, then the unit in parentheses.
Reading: 12.5 (kWh)
